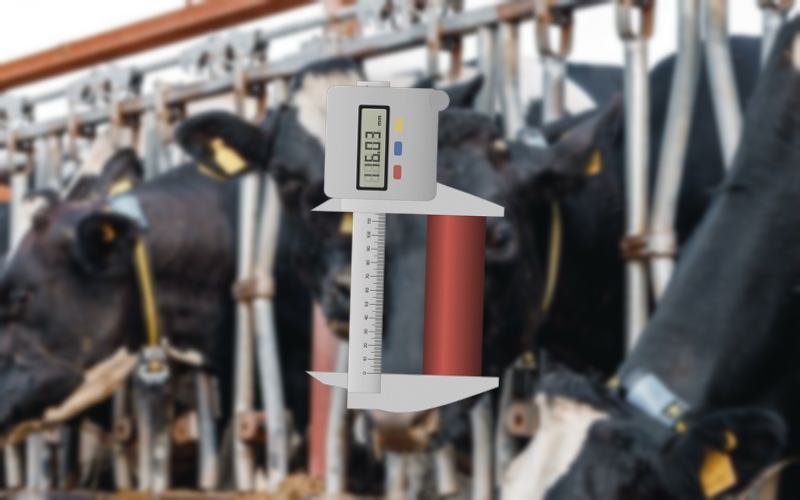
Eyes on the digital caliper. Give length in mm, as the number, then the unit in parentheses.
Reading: 116.03 (mm)
